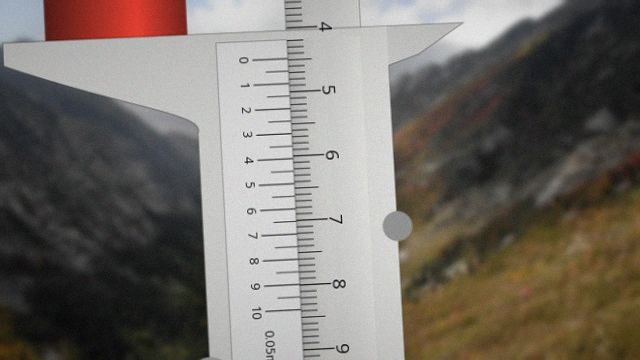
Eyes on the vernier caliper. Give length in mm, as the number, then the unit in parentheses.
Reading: 44.8 (mm)
